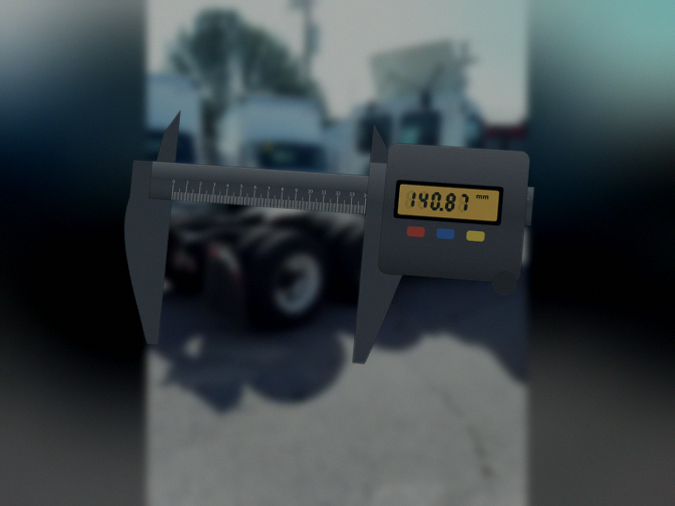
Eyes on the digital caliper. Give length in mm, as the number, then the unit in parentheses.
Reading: 140.87 (mm)
